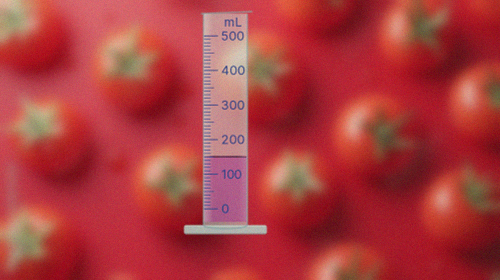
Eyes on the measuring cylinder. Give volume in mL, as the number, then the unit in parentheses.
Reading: 150 (mL)
